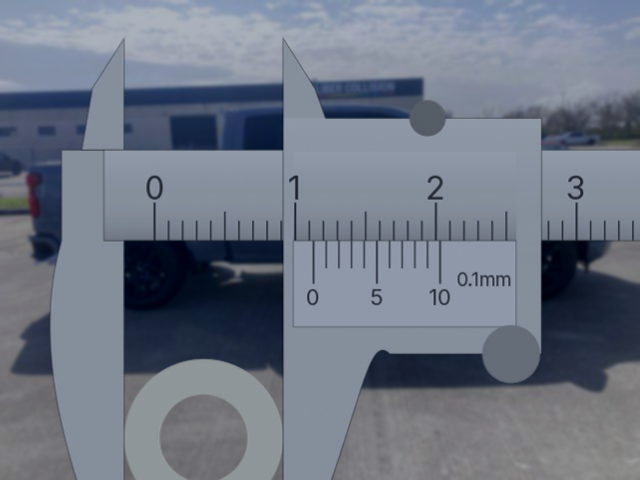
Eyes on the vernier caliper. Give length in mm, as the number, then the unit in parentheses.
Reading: 11.3 (mm)
